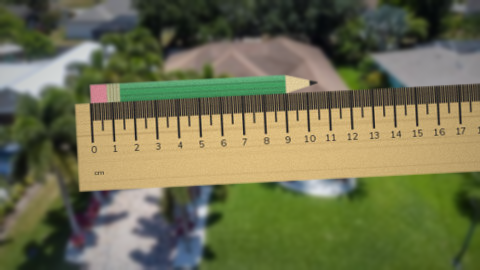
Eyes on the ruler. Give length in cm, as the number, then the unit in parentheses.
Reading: 10.5 (cm)
